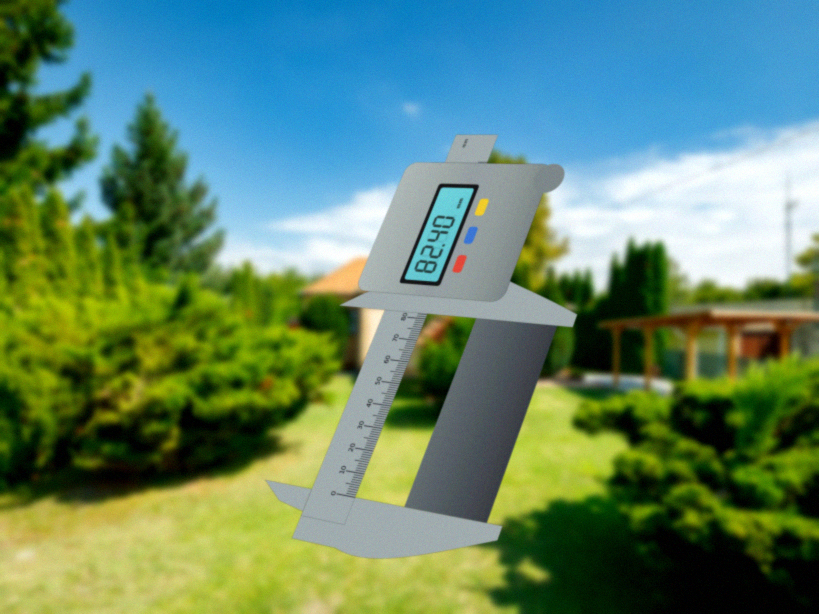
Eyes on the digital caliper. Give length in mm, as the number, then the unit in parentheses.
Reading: 82.40 (mm)
